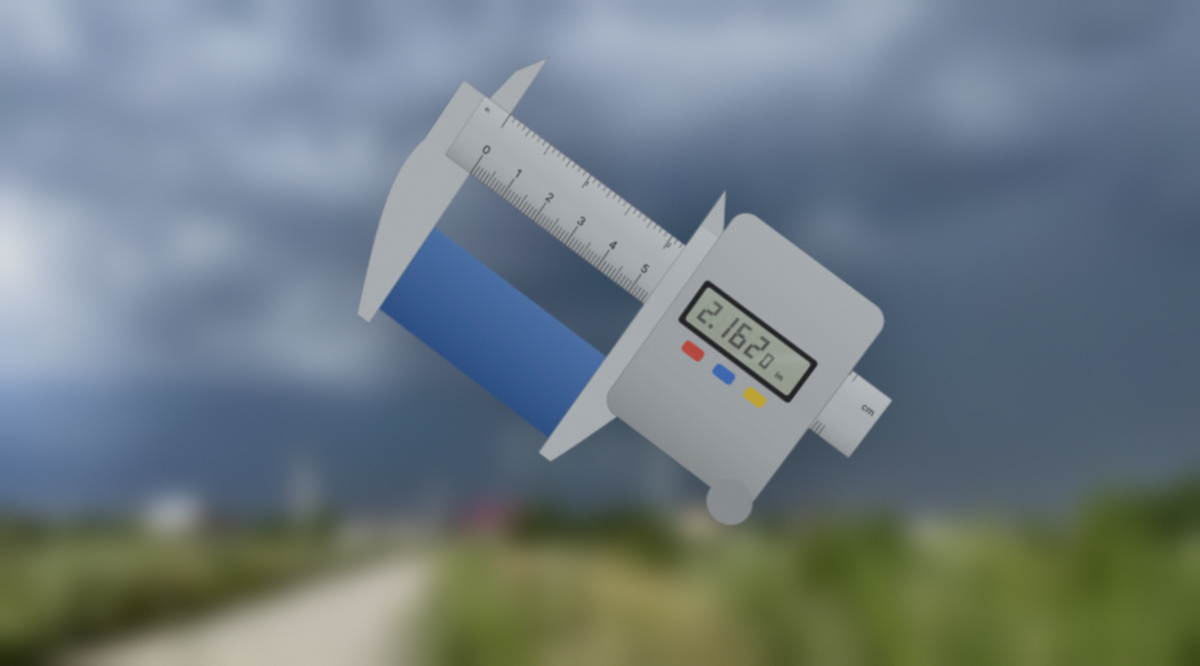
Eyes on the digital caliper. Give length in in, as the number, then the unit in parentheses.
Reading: 2.1620 (in)
